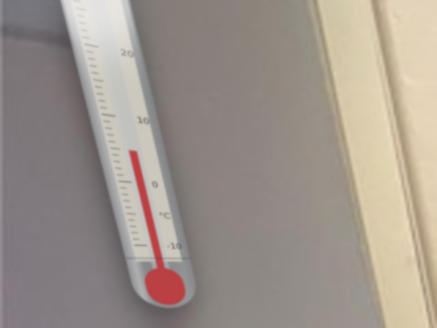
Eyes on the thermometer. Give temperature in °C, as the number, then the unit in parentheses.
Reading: 5 (°C)
